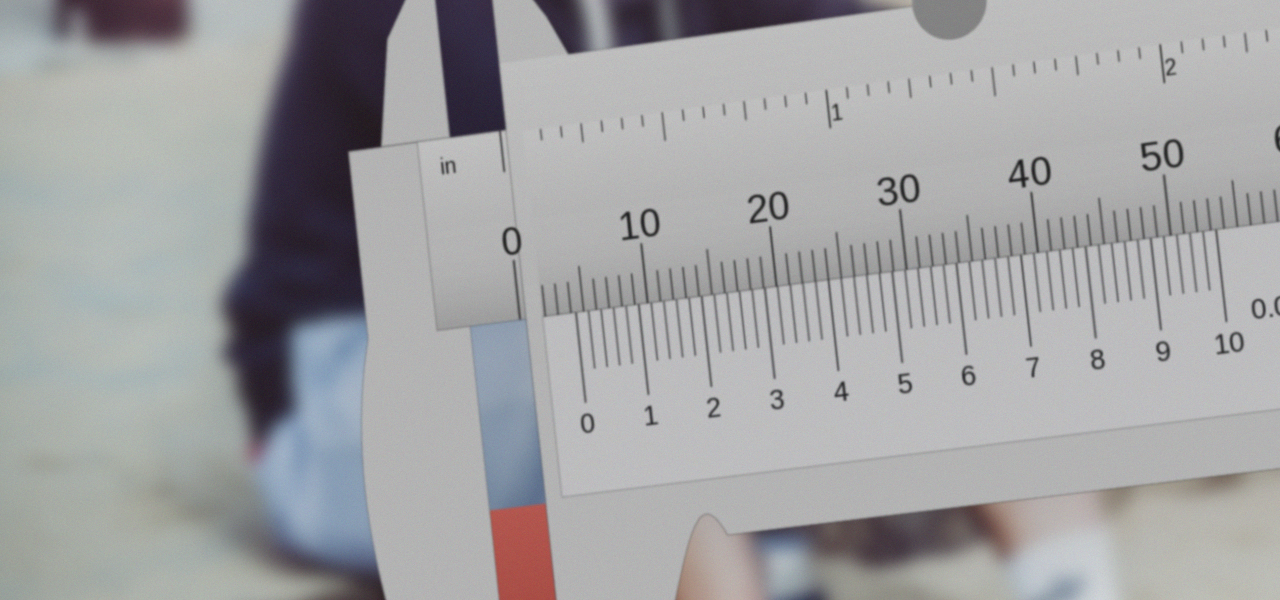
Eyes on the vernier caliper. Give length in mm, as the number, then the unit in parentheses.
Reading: 4.4 (mm)
